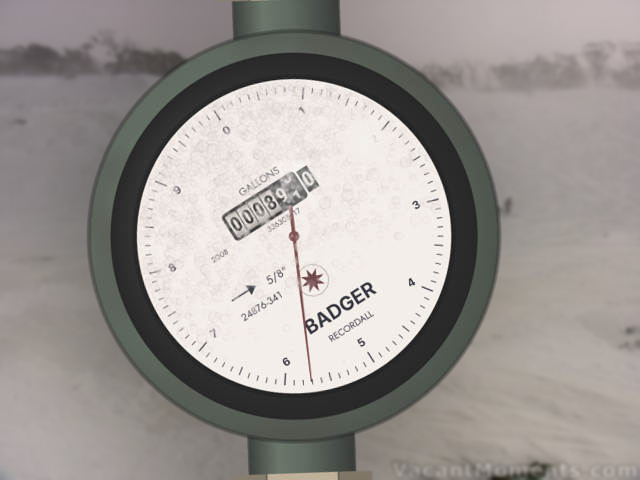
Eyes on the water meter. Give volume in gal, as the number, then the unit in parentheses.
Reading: 8905.7 (gal)
